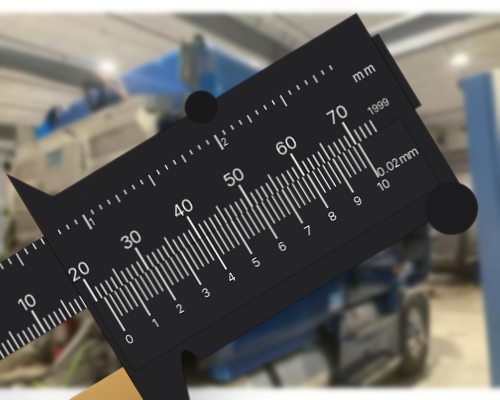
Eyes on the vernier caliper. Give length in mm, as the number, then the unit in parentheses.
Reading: 21.4 (mm)
